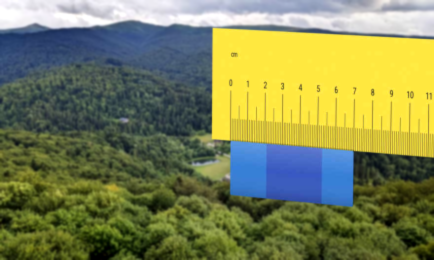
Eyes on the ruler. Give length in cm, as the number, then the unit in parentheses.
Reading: 7 (cm)
